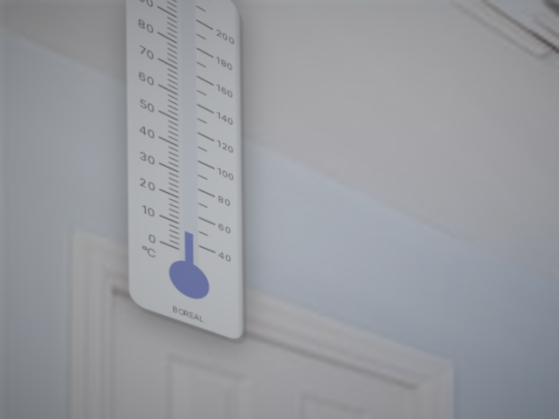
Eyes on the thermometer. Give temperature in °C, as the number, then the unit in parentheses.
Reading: 8 (°C)
